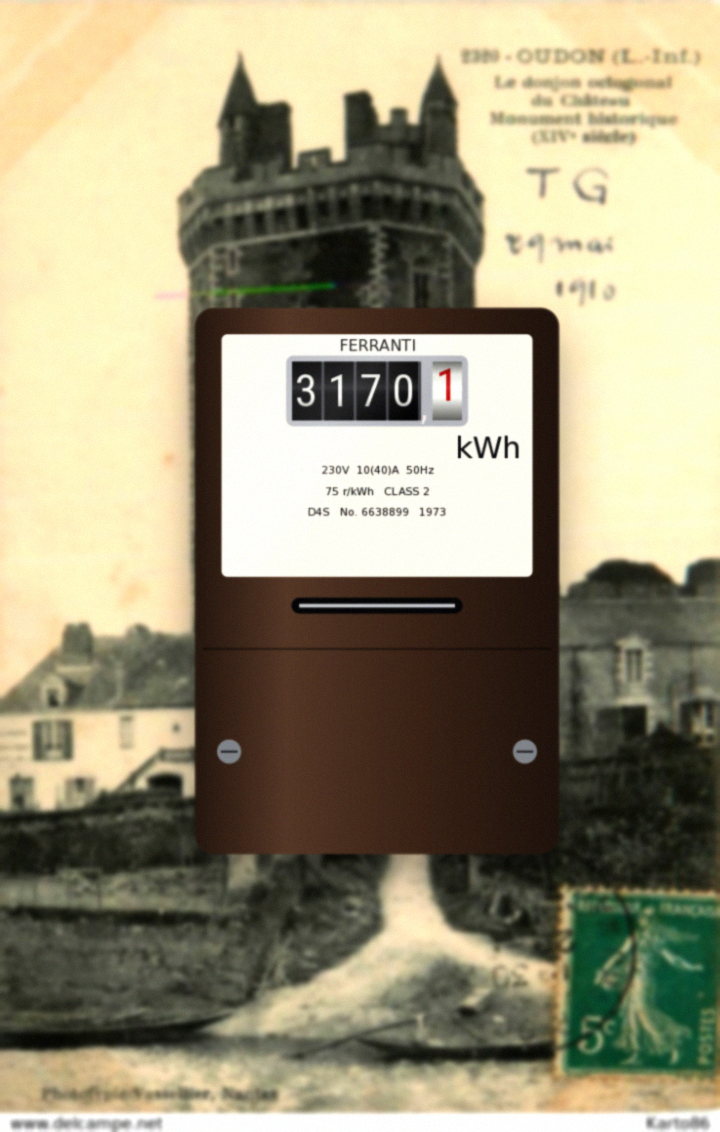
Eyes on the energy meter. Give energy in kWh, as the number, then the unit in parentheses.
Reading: 3170.1 (kWh)
